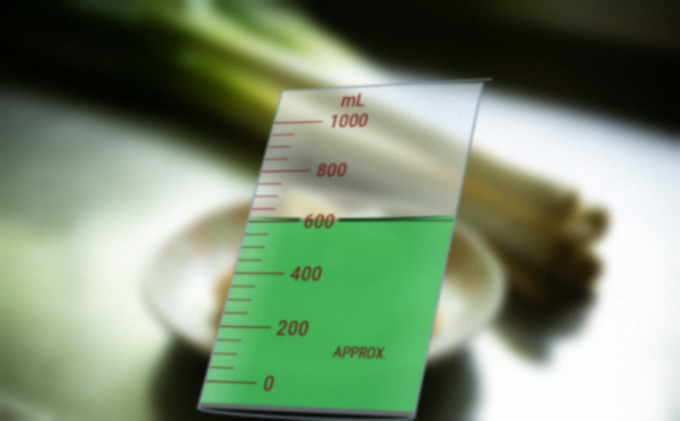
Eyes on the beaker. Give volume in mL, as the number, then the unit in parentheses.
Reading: 600 (mL)
